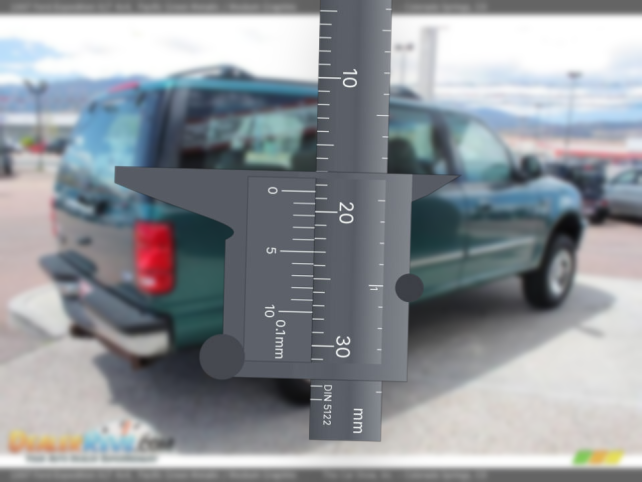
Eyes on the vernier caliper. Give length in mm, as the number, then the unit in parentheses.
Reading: 18.5 (mm)
